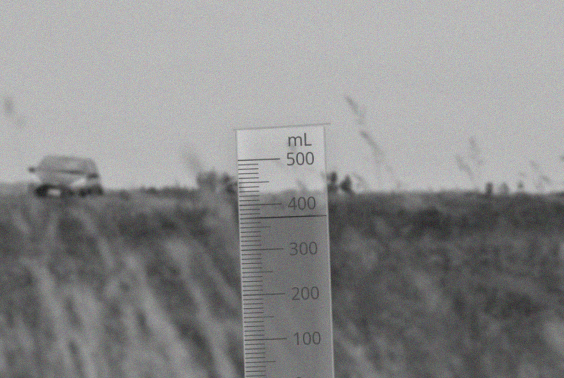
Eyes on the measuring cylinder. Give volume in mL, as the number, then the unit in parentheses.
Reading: 370 (mL)
